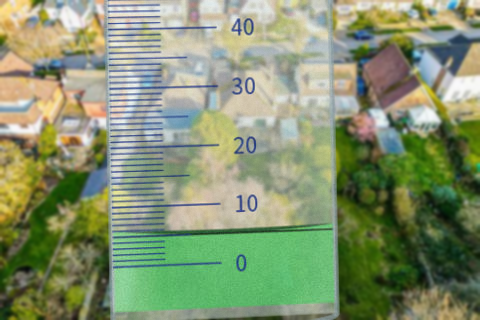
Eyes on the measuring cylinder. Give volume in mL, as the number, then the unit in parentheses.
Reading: 5 (mL)
